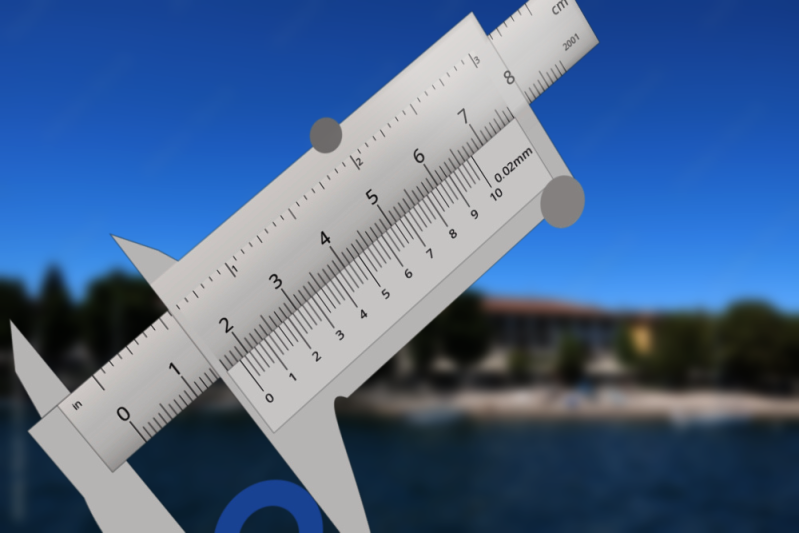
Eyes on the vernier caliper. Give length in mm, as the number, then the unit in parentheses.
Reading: 18.4 (mm)
